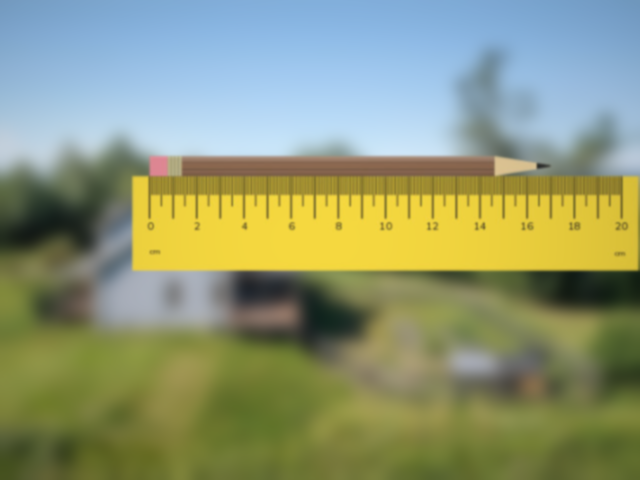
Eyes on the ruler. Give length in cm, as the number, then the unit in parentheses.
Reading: 17 (cm)
